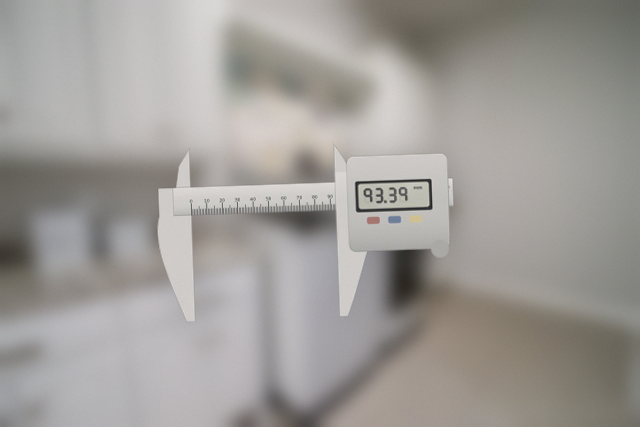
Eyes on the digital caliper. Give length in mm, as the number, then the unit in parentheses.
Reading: 93.39 (mm)
